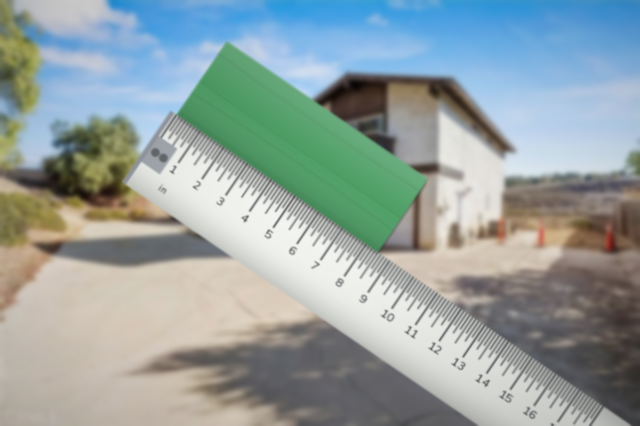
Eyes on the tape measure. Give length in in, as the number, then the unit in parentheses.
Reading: 8.5 (in)
